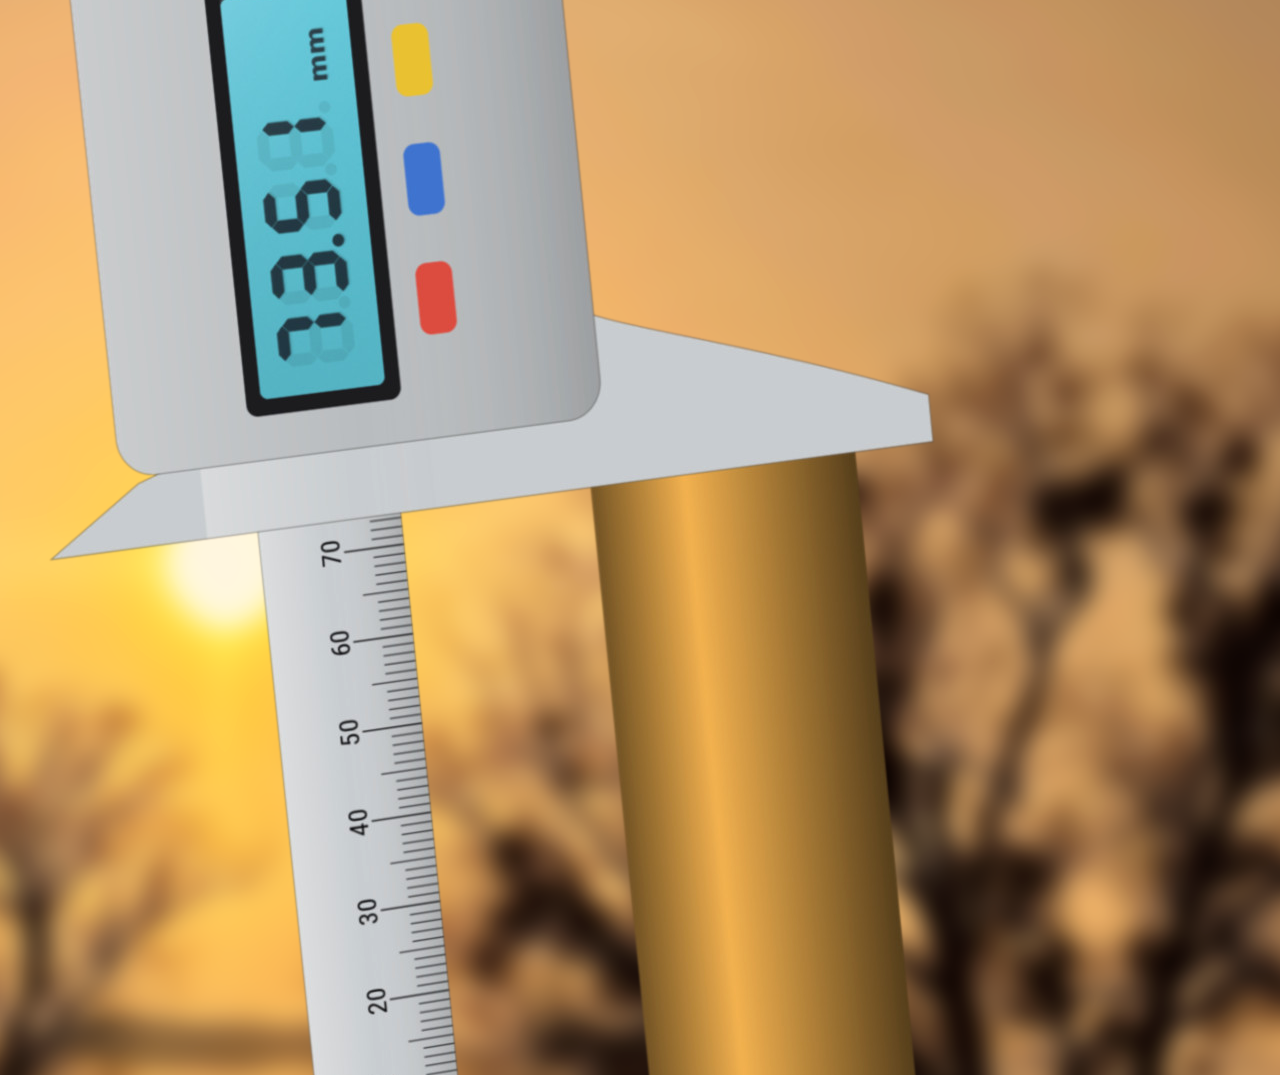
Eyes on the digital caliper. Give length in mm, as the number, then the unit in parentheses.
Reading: 73.51 (mm)
